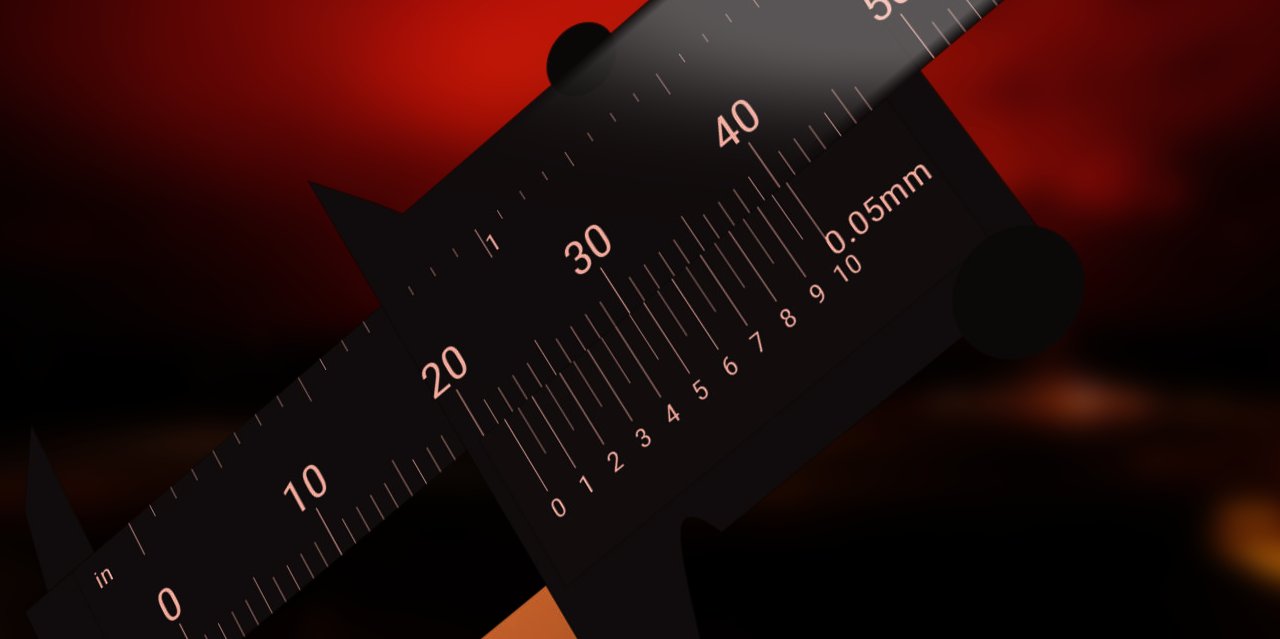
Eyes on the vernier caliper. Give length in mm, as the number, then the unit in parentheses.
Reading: 21.4 (mm)
